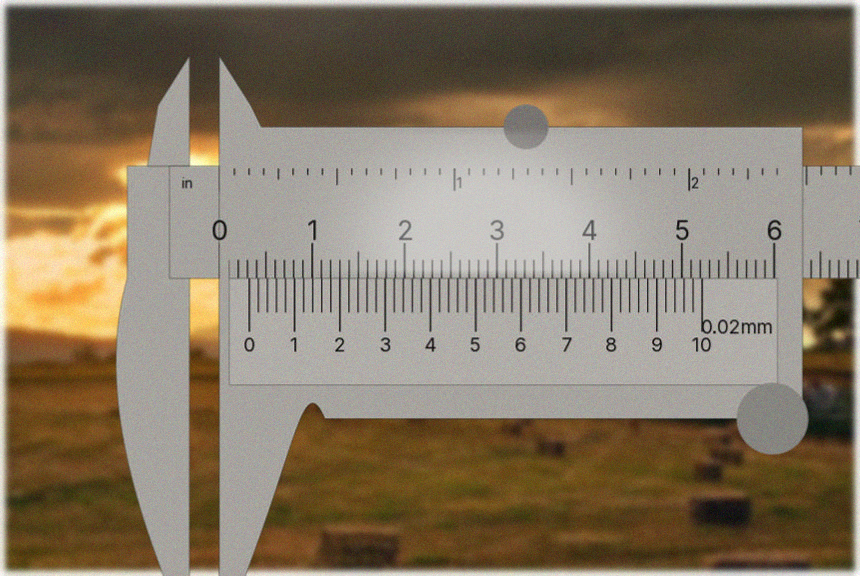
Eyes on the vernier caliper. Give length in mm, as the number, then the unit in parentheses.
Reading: 3.2 (mm)
